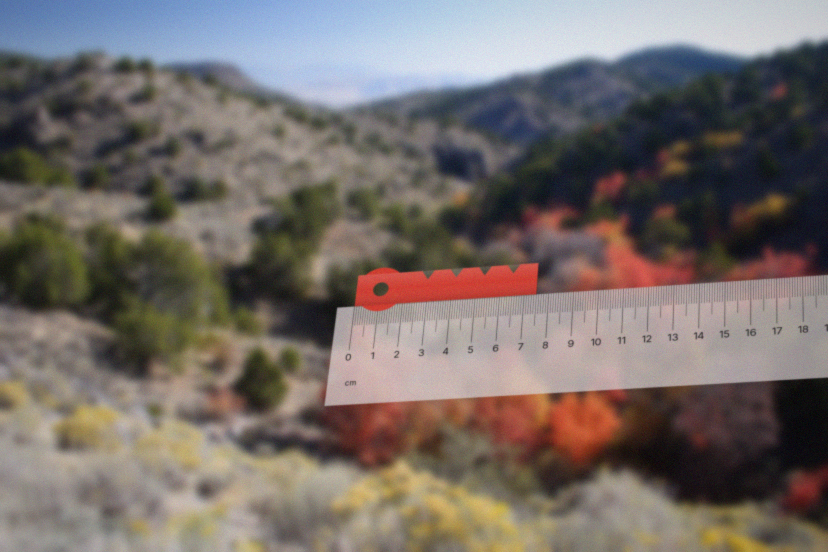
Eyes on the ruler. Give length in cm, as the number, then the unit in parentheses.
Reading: 7.5 (cm)
